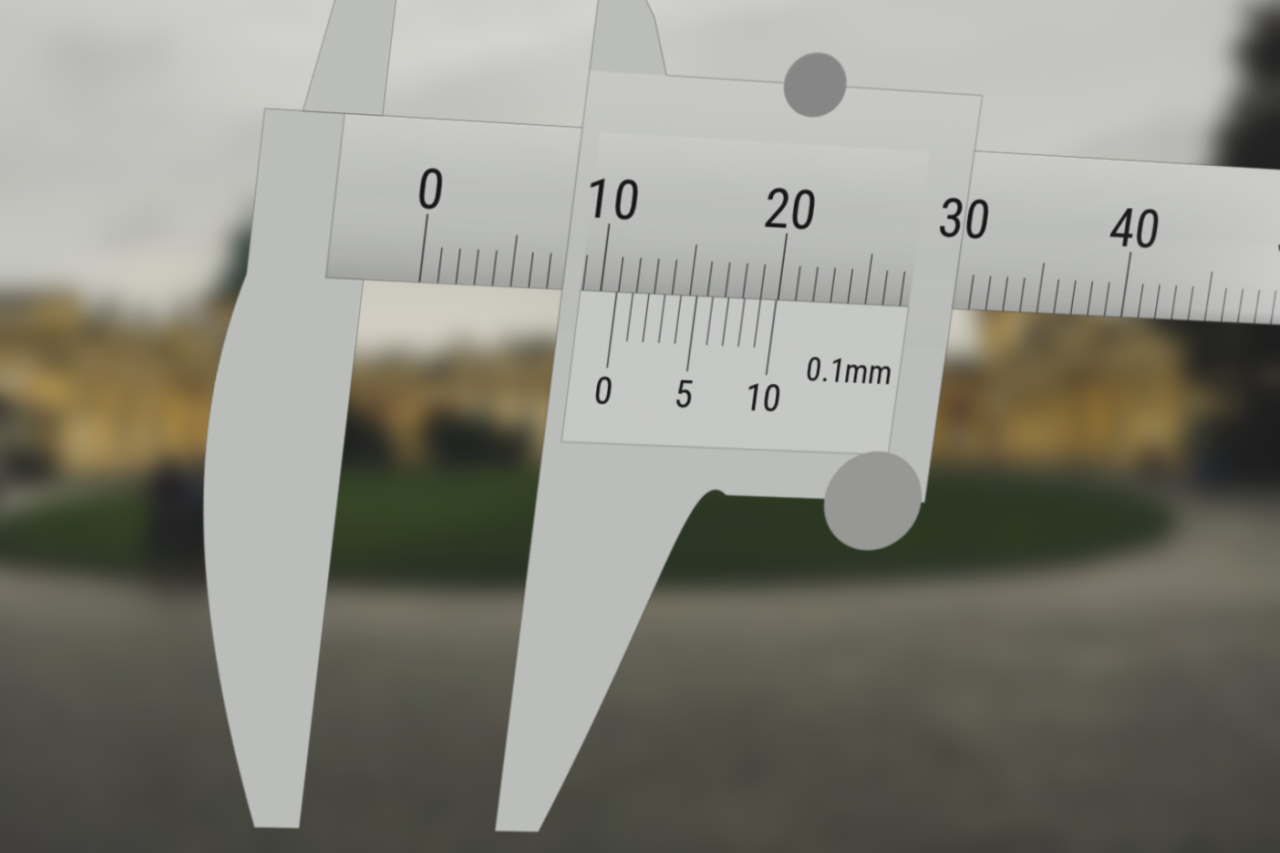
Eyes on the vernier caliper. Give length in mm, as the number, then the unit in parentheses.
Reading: 10.9 (mm)
